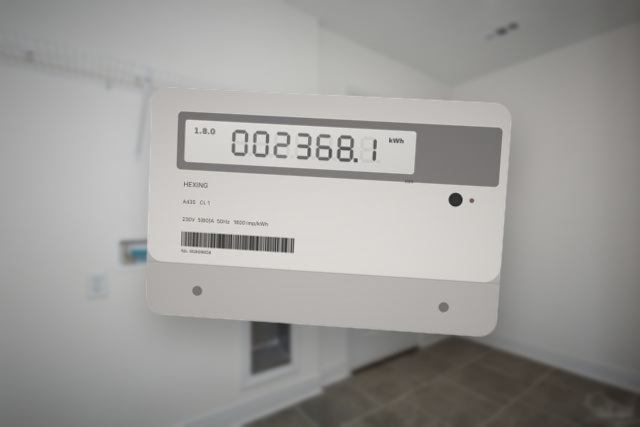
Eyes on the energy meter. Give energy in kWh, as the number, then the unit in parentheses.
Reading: 2368.1 (kWh)
